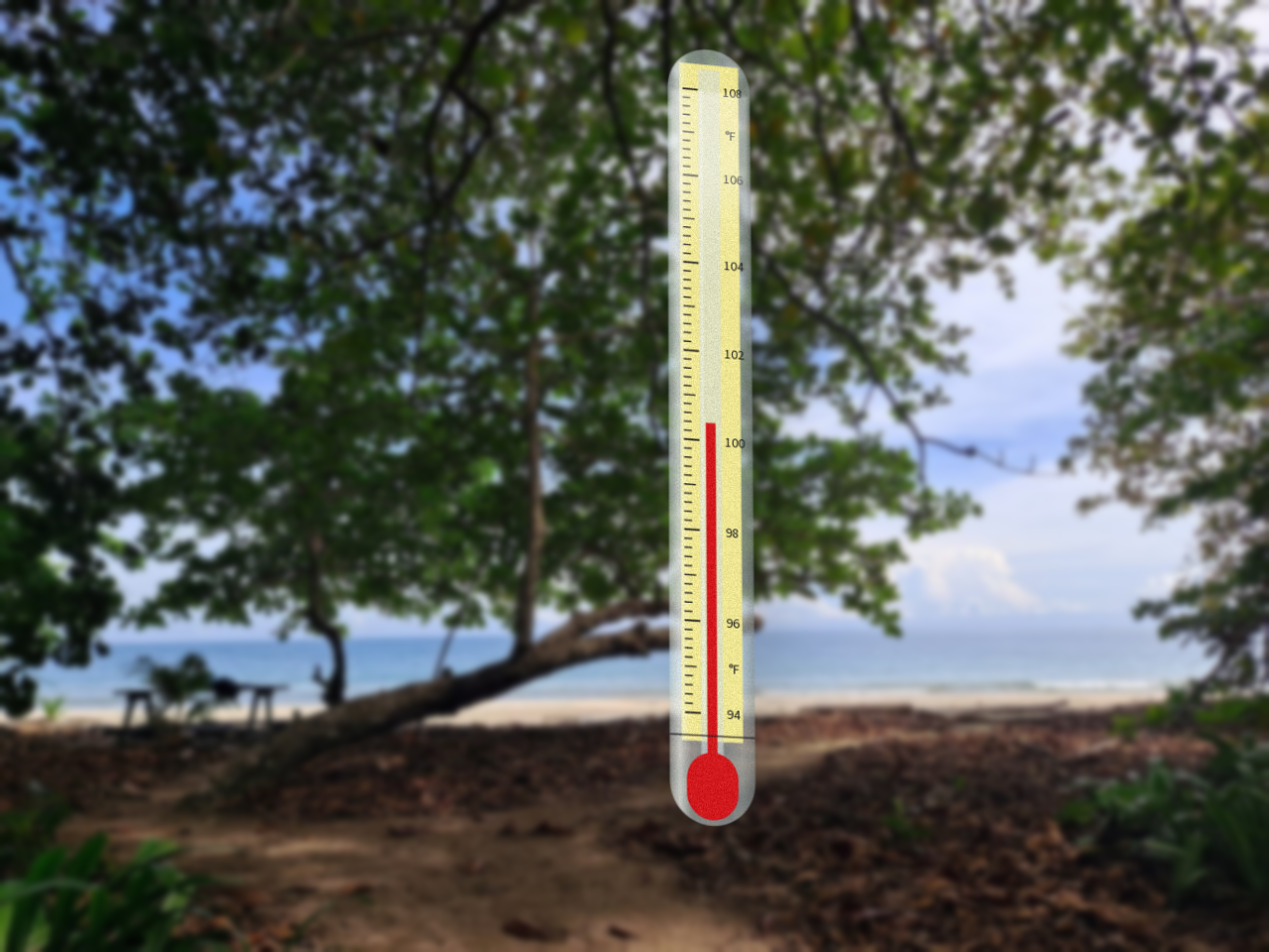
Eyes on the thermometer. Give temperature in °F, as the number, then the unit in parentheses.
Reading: 100.4 (°F)
